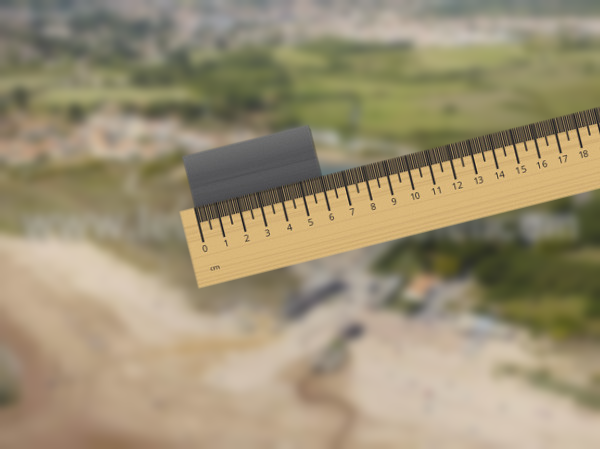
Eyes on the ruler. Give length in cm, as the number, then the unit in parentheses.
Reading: 6 (cm)
